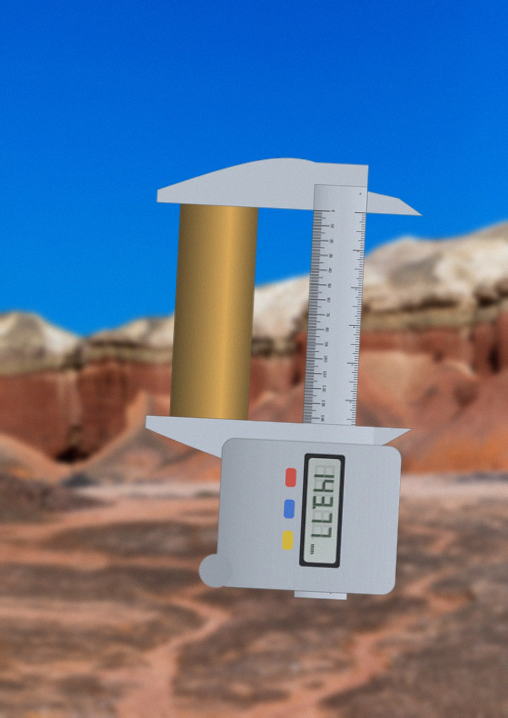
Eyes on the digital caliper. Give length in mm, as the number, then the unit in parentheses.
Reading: 143.77 (mm)
